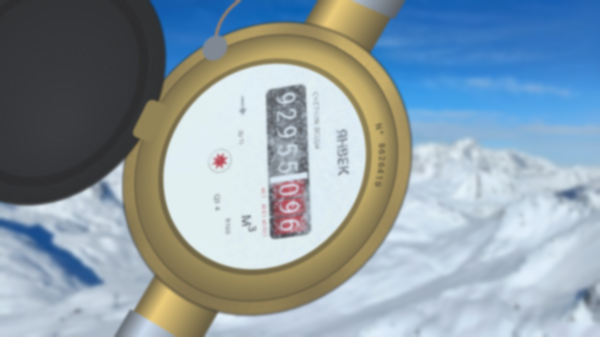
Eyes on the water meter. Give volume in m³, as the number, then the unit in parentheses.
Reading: 92955.096 (m³)
